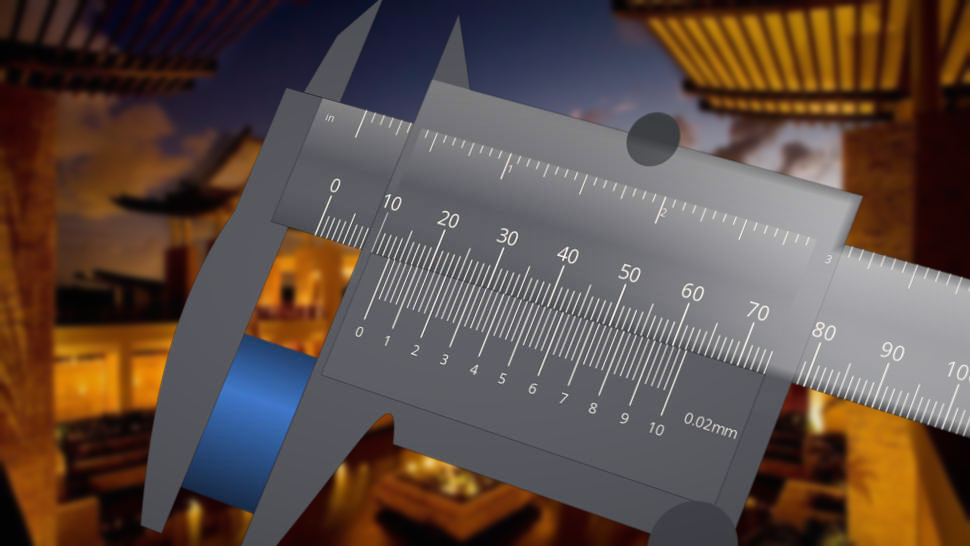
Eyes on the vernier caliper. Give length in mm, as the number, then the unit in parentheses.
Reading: 13.2 (mm)
